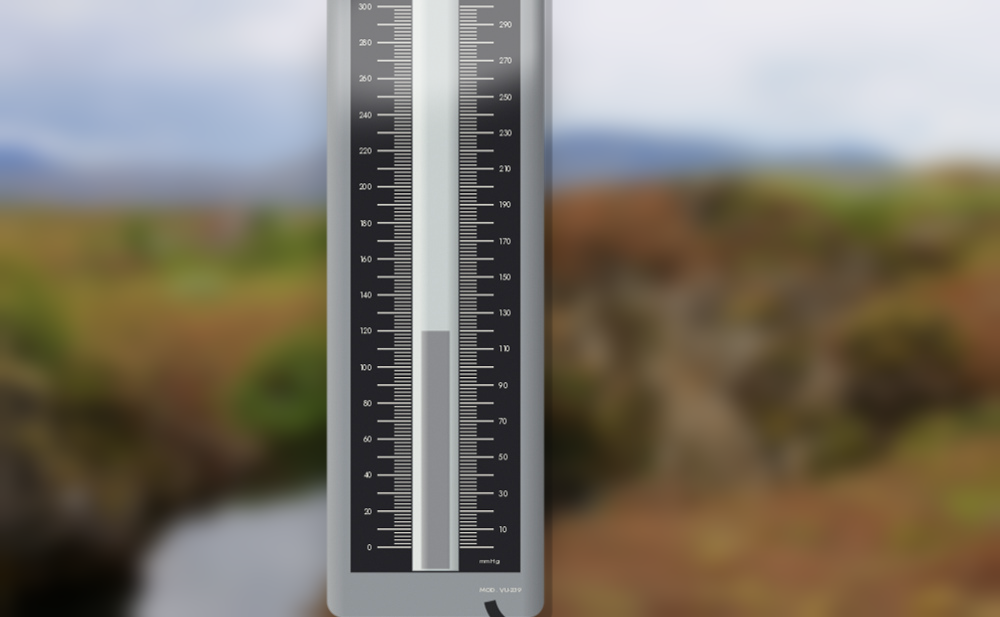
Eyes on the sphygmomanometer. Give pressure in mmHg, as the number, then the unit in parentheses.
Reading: 120 (mmHg)
